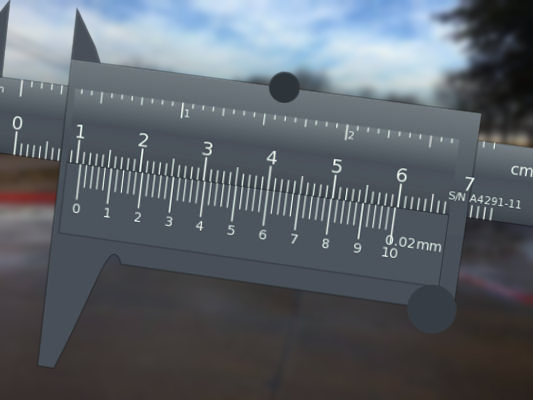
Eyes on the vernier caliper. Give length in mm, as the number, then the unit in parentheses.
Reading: 10.6 (mm)
